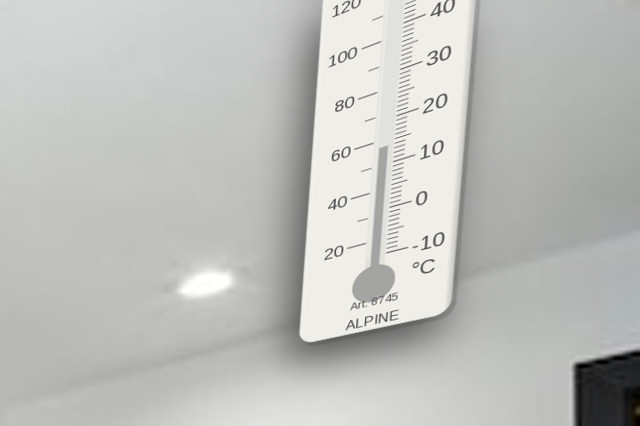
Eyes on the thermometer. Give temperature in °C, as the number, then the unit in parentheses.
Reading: 14 (°C)
